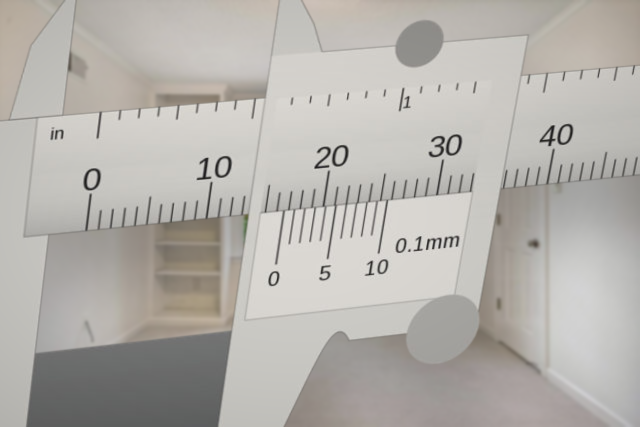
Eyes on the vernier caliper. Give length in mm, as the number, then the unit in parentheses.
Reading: 16.6 (mm)
